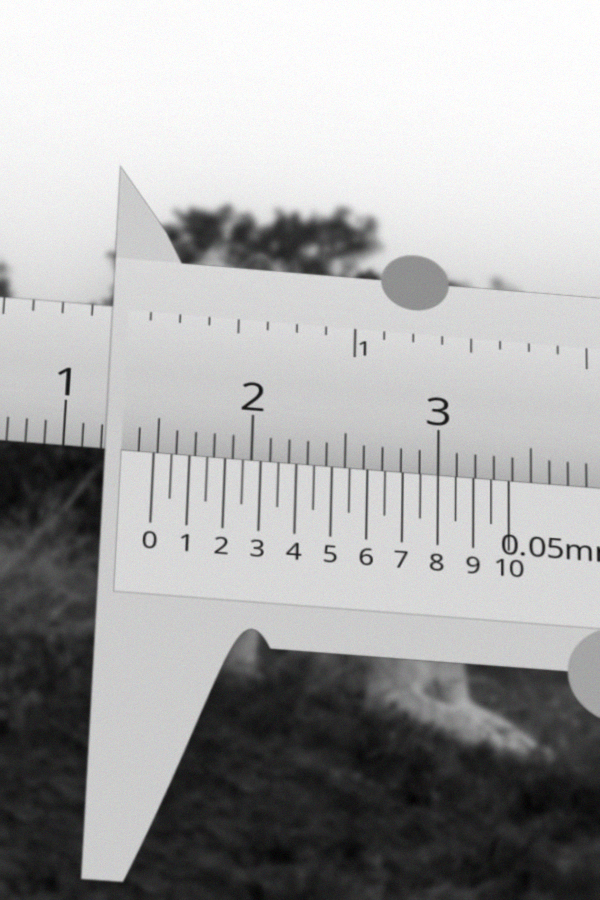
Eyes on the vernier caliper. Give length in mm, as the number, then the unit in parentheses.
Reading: 14.8 (mm)
